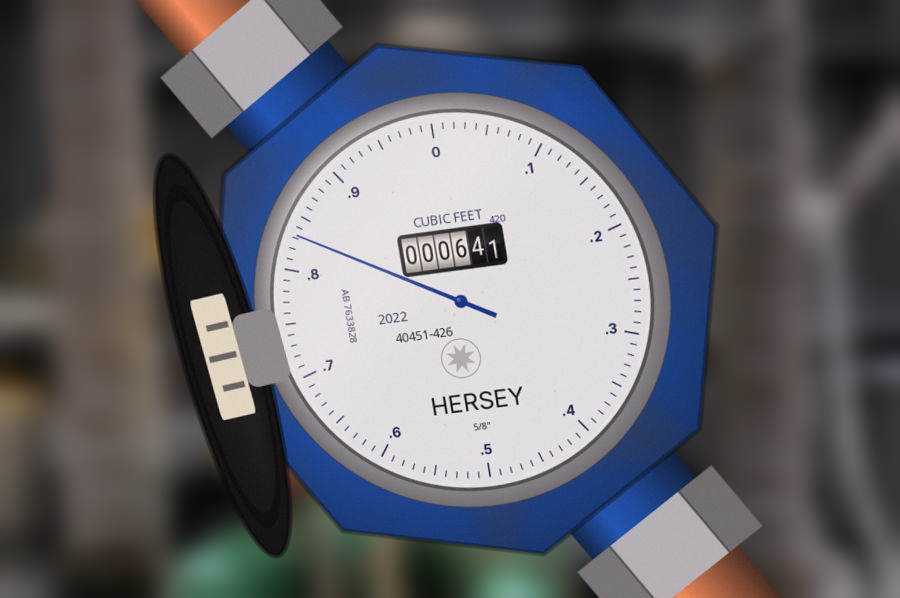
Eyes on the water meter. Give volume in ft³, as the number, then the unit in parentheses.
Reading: 640.83 (ft³)
